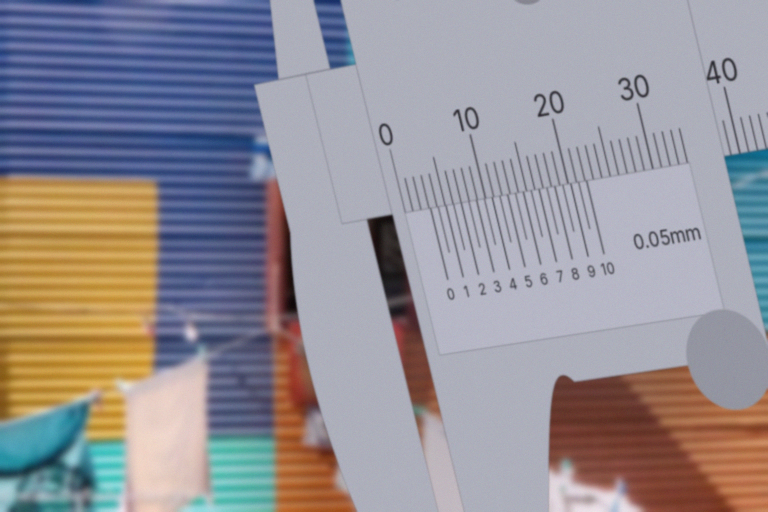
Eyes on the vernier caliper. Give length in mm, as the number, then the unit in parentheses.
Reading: 3.2 (mm)
